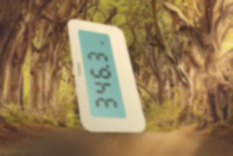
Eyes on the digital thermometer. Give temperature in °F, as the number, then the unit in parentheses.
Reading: 346.3 (°F)
